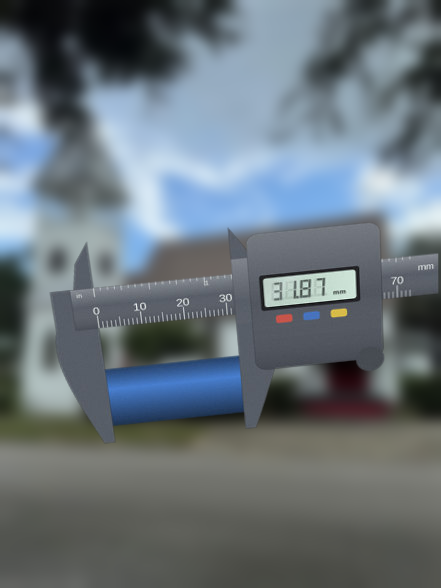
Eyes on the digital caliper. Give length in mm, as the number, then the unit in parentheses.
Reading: 31.87 (mm)
